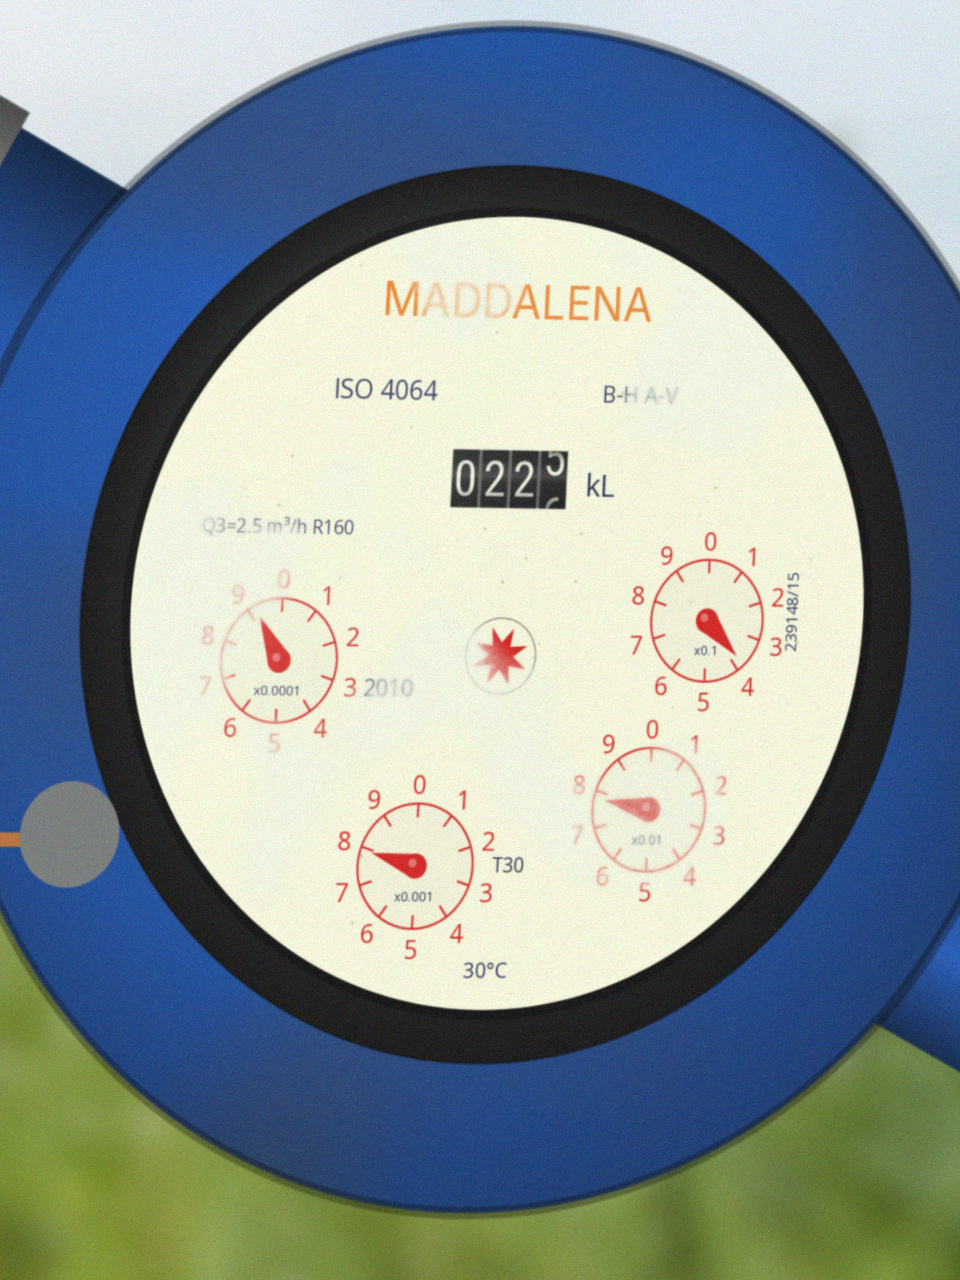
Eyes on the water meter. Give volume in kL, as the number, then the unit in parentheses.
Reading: 225.3779 (kL)
